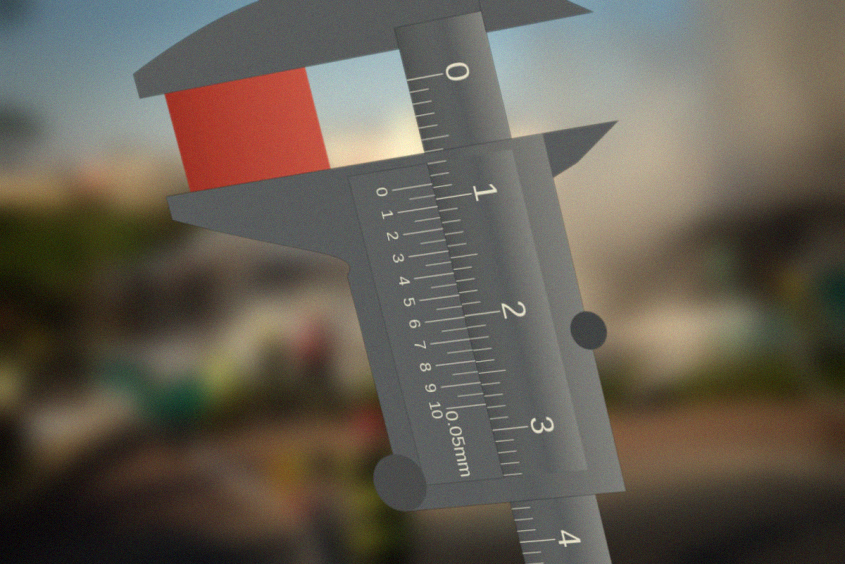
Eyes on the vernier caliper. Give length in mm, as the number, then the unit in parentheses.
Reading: 8.7 (mm)
